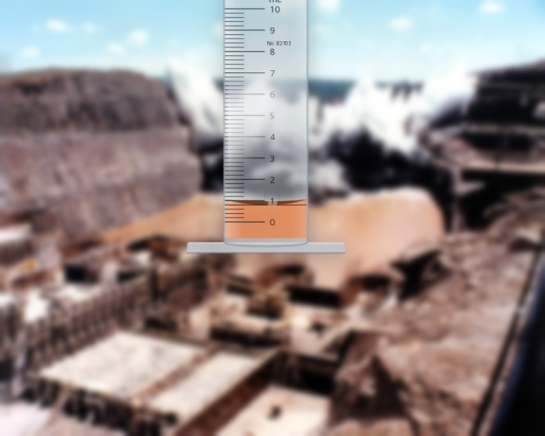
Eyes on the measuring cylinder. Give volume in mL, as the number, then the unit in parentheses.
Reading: 0.8 (mL)
